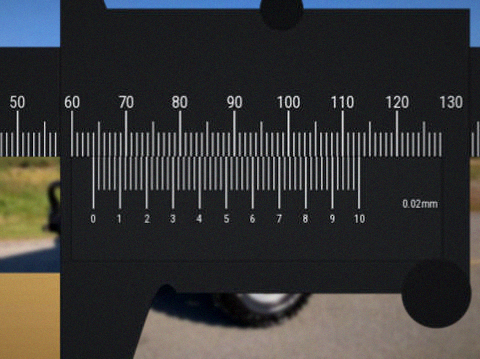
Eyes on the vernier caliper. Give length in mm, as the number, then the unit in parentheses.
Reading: 64.0 (mm)
